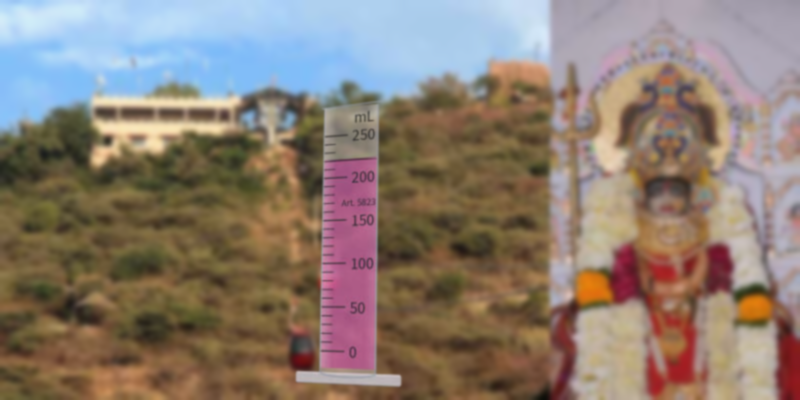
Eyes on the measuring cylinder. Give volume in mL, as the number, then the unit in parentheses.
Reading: 220 (mL)
